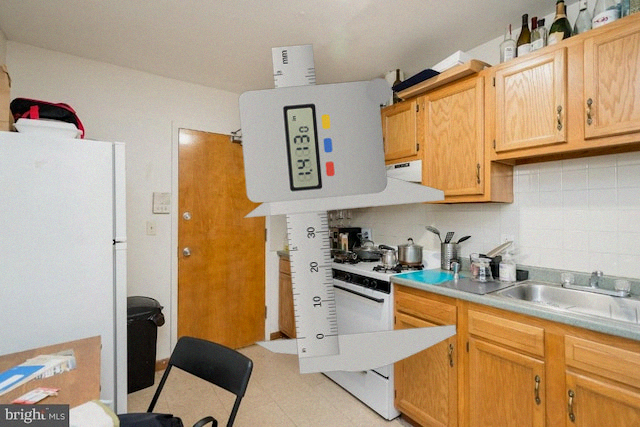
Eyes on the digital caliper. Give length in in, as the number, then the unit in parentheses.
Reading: 1.4130 (in)
